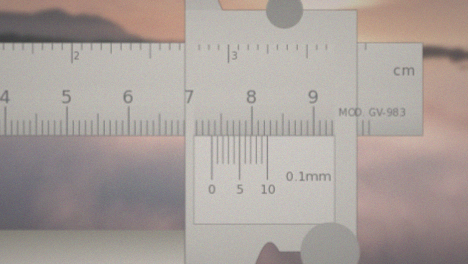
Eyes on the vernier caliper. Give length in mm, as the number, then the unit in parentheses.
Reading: 73.5 (mm)
